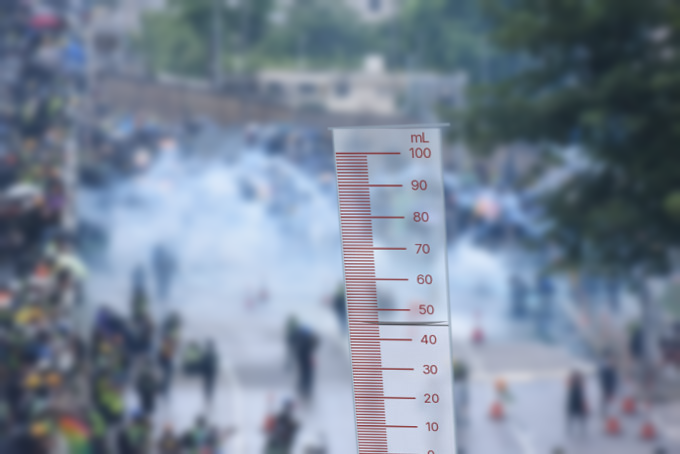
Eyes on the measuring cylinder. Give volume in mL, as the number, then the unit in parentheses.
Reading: 45 (mL)
